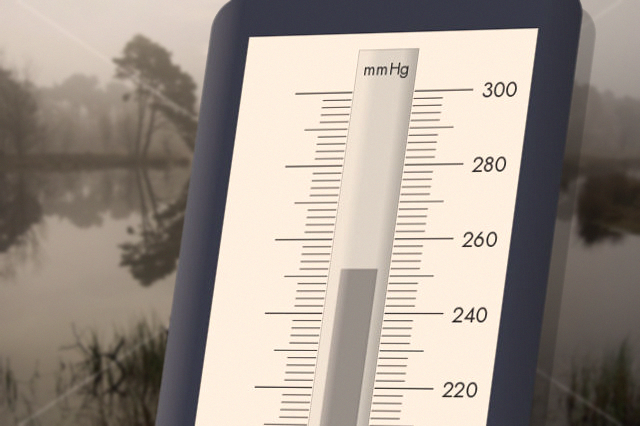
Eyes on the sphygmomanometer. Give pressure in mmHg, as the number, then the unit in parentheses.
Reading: 252 (mmHg)
